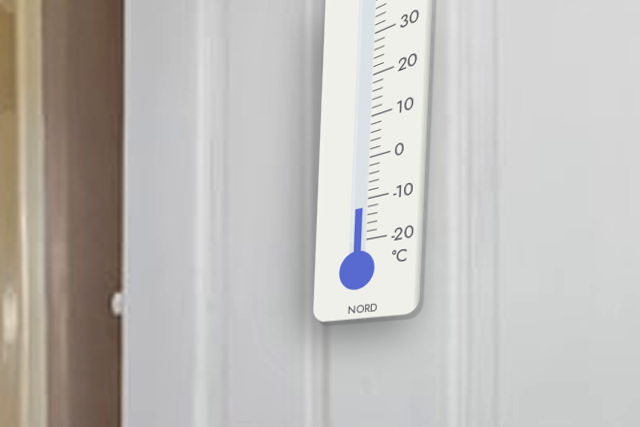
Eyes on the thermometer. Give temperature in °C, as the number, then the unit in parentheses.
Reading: -12 (°C)
